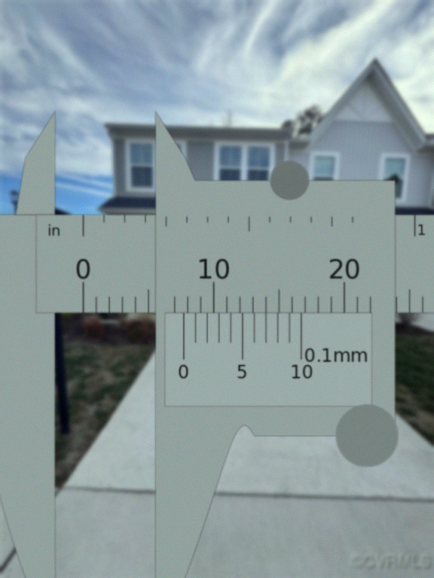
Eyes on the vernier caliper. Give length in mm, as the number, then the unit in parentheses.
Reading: 7.7 (mm)
